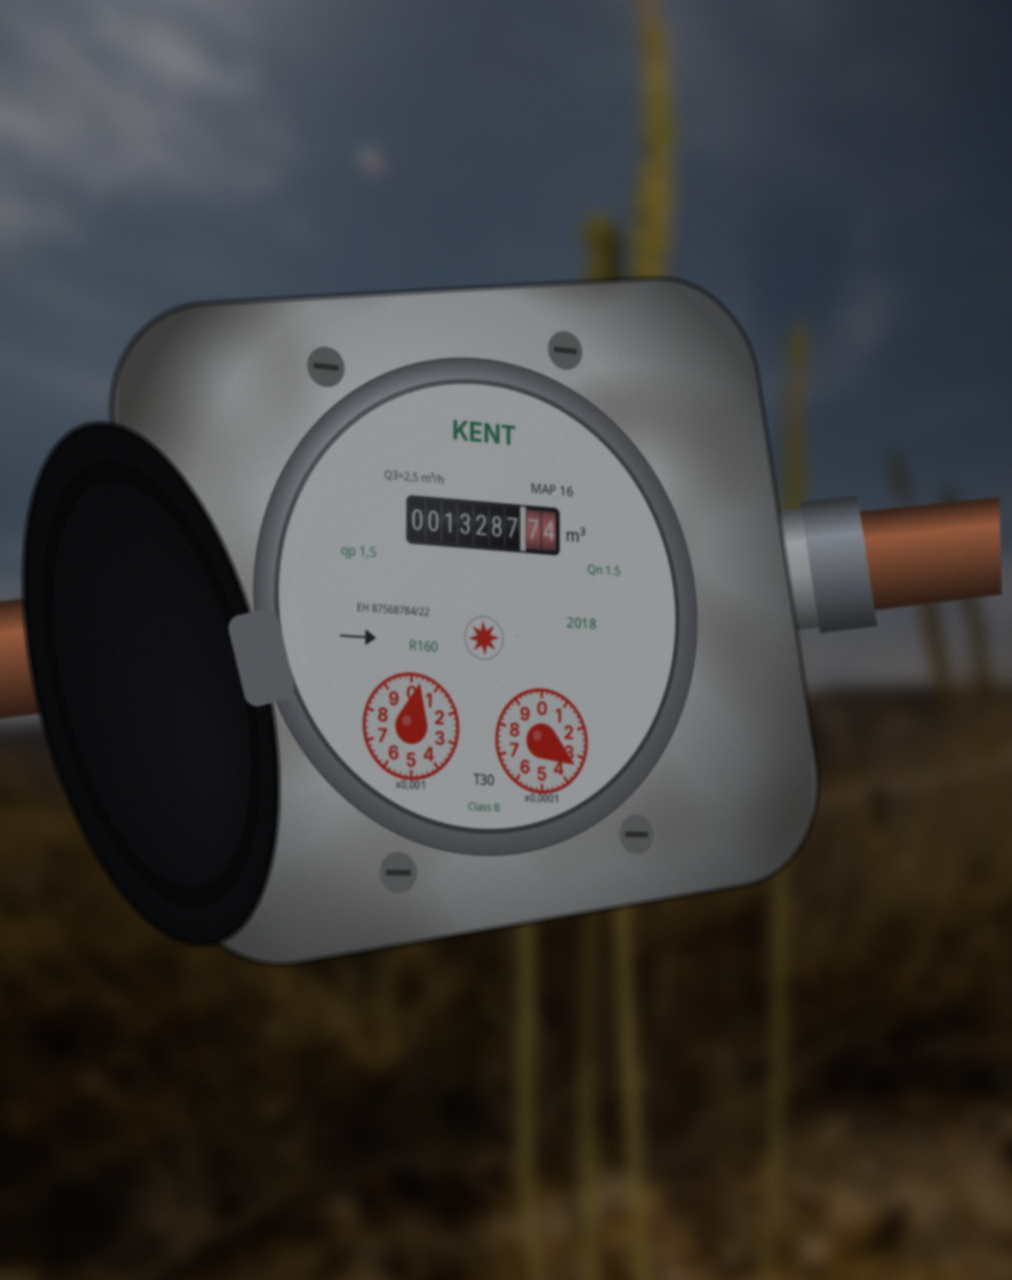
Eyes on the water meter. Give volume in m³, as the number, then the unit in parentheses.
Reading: 13287.7403 (m³)
